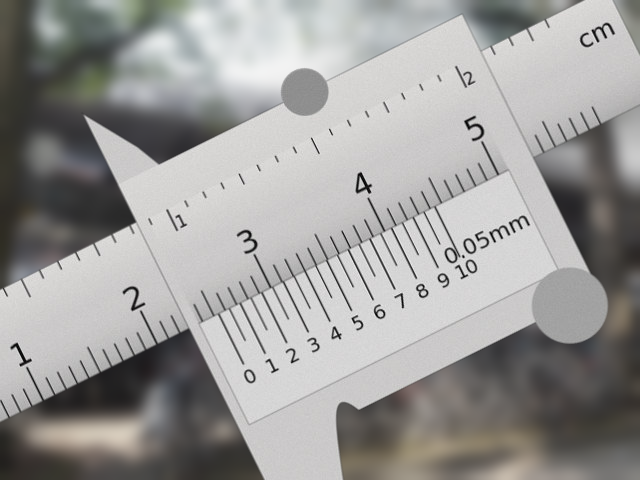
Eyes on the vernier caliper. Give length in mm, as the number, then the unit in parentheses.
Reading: 25.4 (mm)
